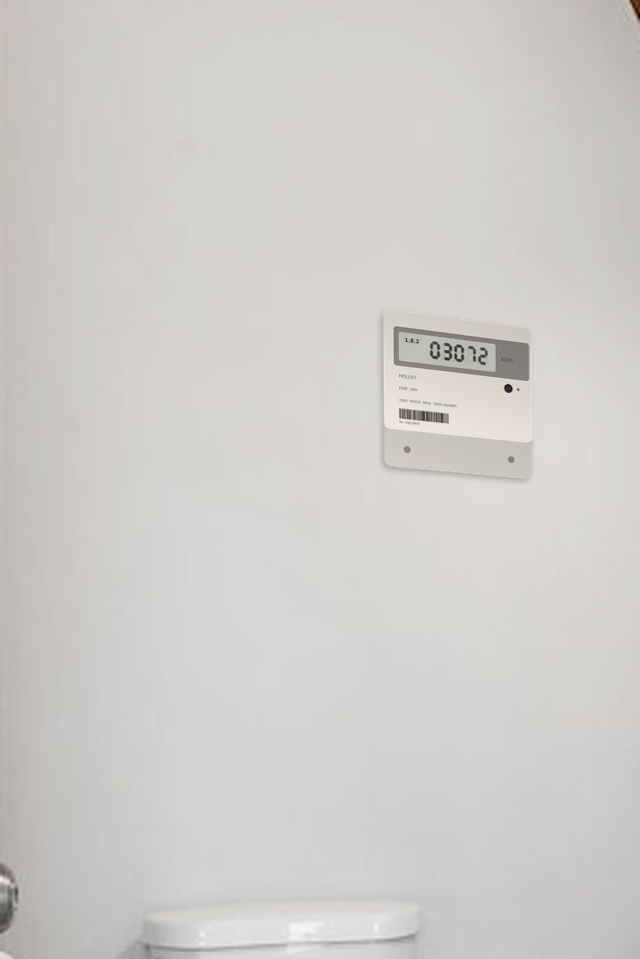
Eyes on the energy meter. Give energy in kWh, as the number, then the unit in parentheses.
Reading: 3072 (kWh)
